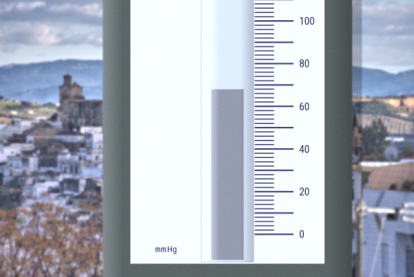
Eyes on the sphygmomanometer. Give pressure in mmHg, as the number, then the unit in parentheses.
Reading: 68 (mmHg)
